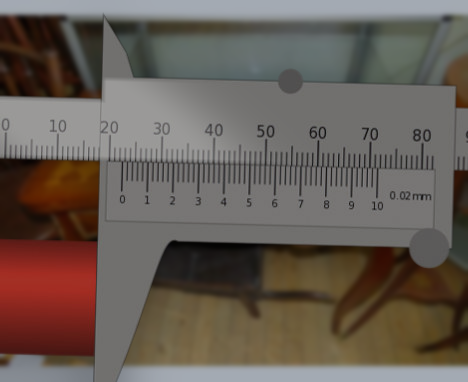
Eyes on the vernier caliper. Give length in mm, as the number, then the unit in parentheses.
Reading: 22.5 (mm)
